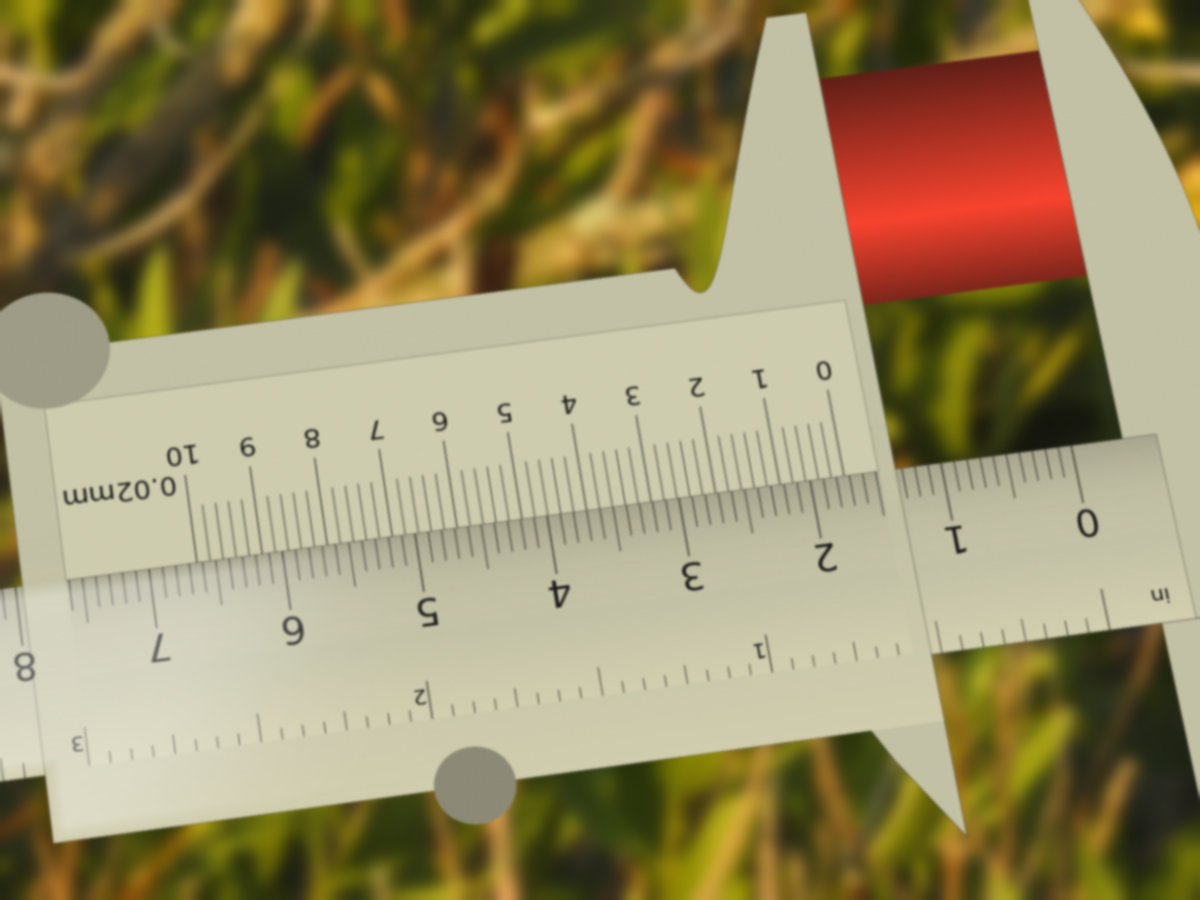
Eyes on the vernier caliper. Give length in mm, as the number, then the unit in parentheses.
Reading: 17.4 (mm)
